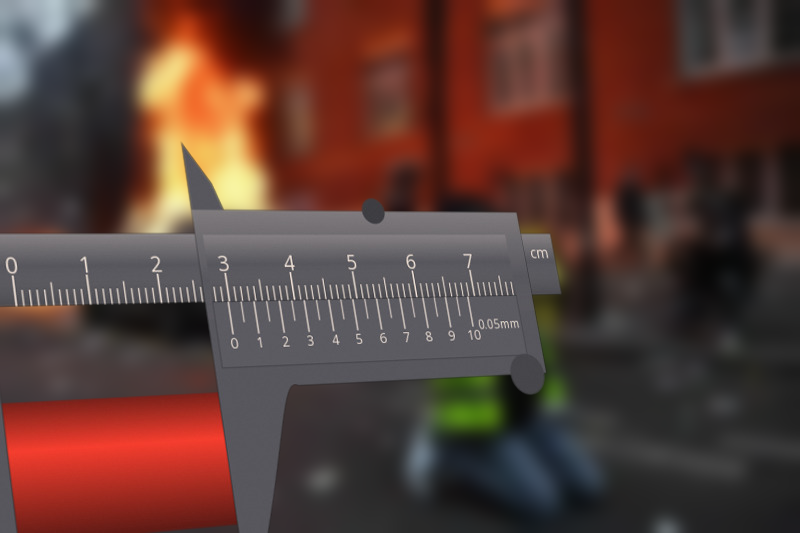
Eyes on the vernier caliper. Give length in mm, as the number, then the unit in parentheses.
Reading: 29.8 (mm)
